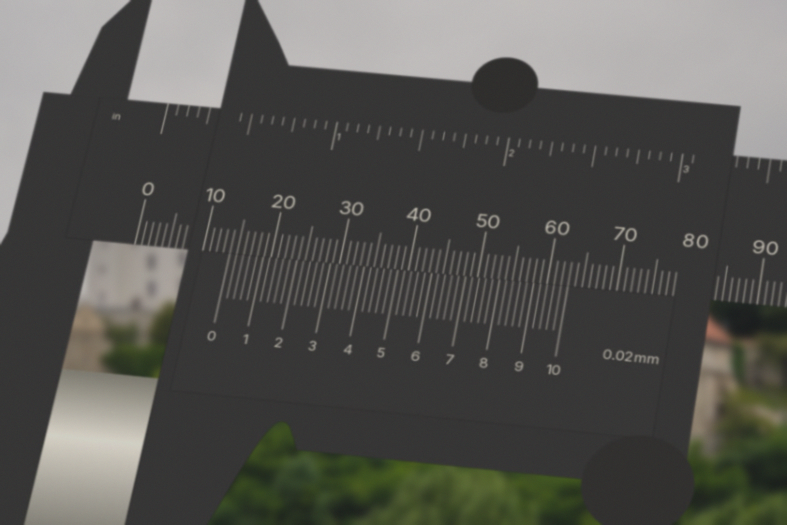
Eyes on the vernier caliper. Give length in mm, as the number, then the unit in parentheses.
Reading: 14.0 (mm)
